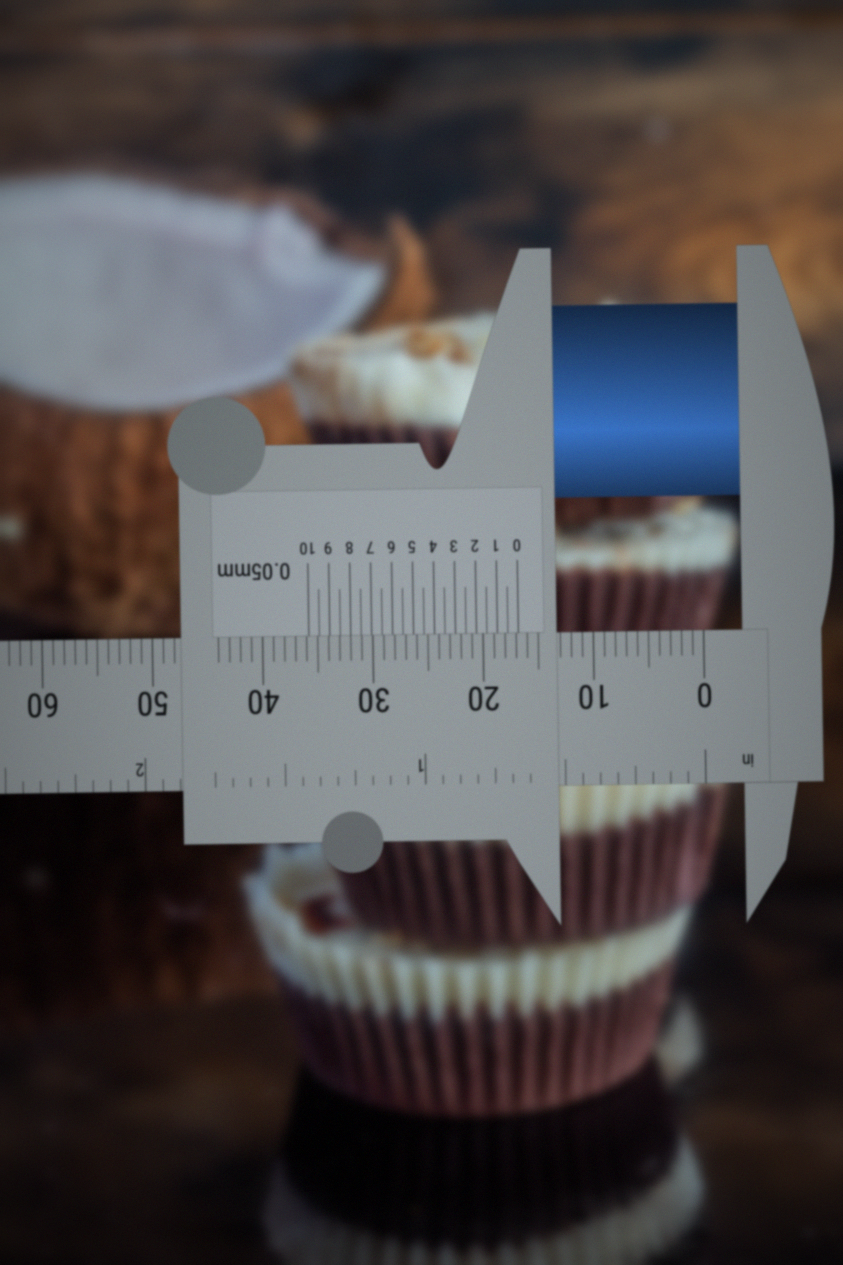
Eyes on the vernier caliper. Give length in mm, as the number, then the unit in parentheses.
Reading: 16.8 (mm)
